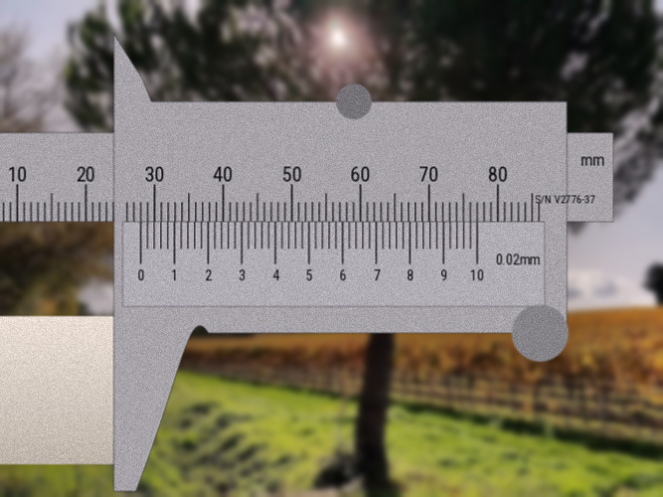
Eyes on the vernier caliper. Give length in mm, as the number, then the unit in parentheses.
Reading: 28.0 (mm)
